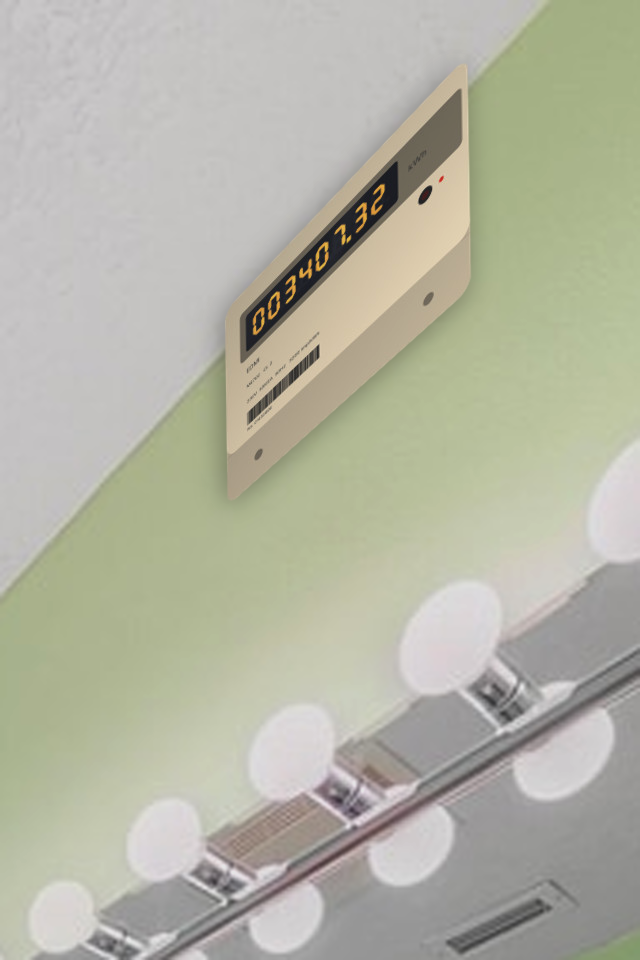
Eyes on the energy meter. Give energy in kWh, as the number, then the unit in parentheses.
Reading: 3407.32 (kWh)
